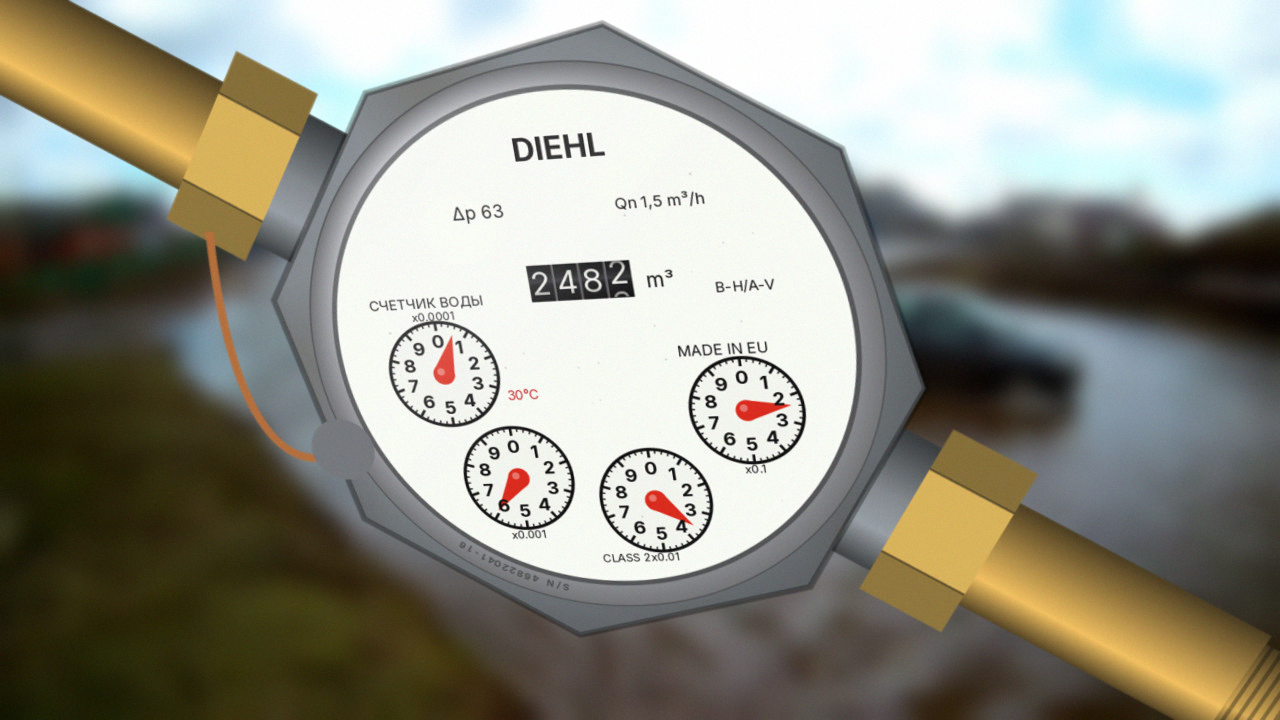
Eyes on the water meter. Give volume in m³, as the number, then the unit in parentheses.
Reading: 2482.2360 (m³)
